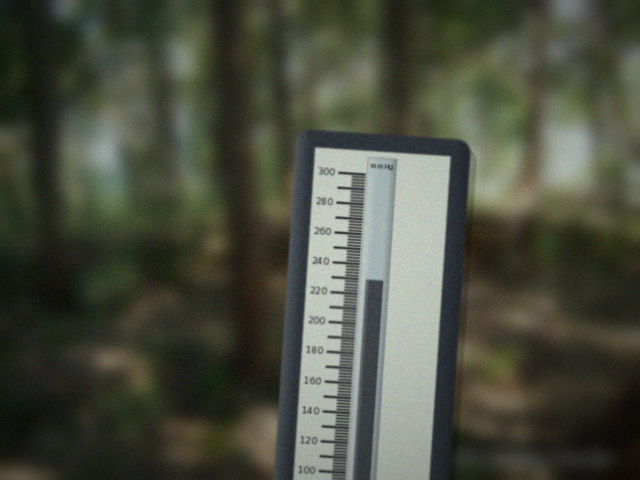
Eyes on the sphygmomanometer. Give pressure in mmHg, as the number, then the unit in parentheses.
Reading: 230 (mmHg)
